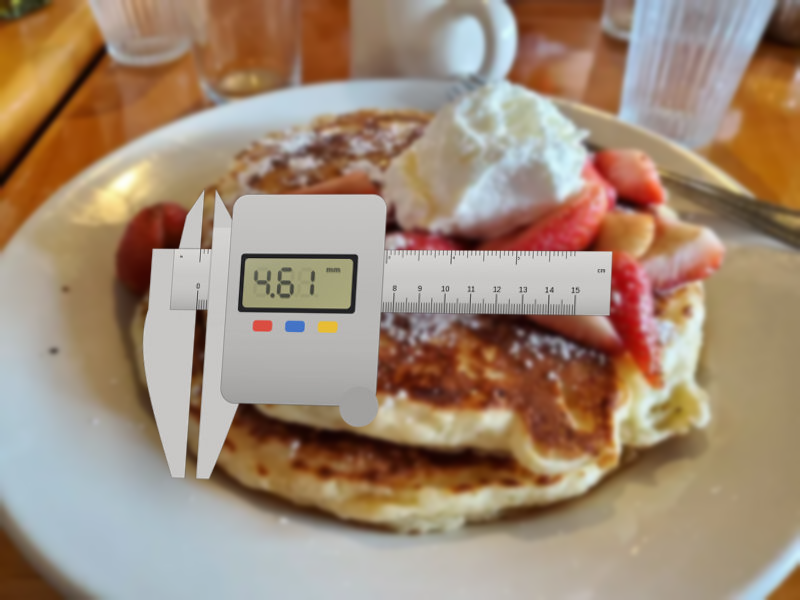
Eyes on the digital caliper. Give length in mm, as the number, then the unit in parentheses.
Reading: 4.61 (mm)
